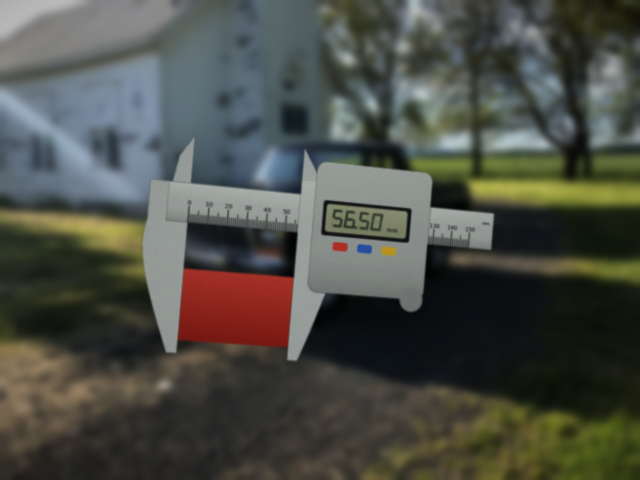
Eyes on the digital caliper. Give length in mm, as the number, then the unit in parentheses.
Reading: 56.50 (mm)
